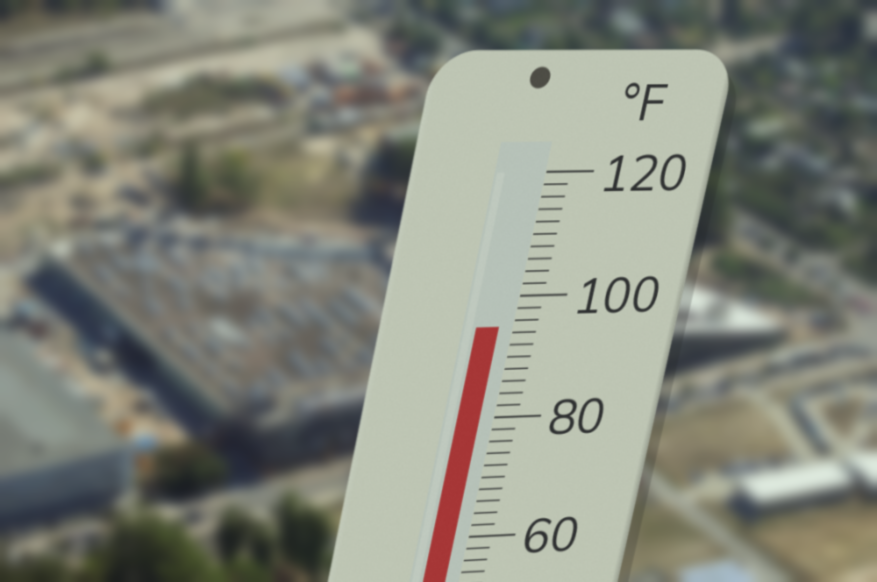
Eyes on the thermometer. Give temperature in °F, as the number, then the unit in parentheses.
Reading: 95 (°F)
